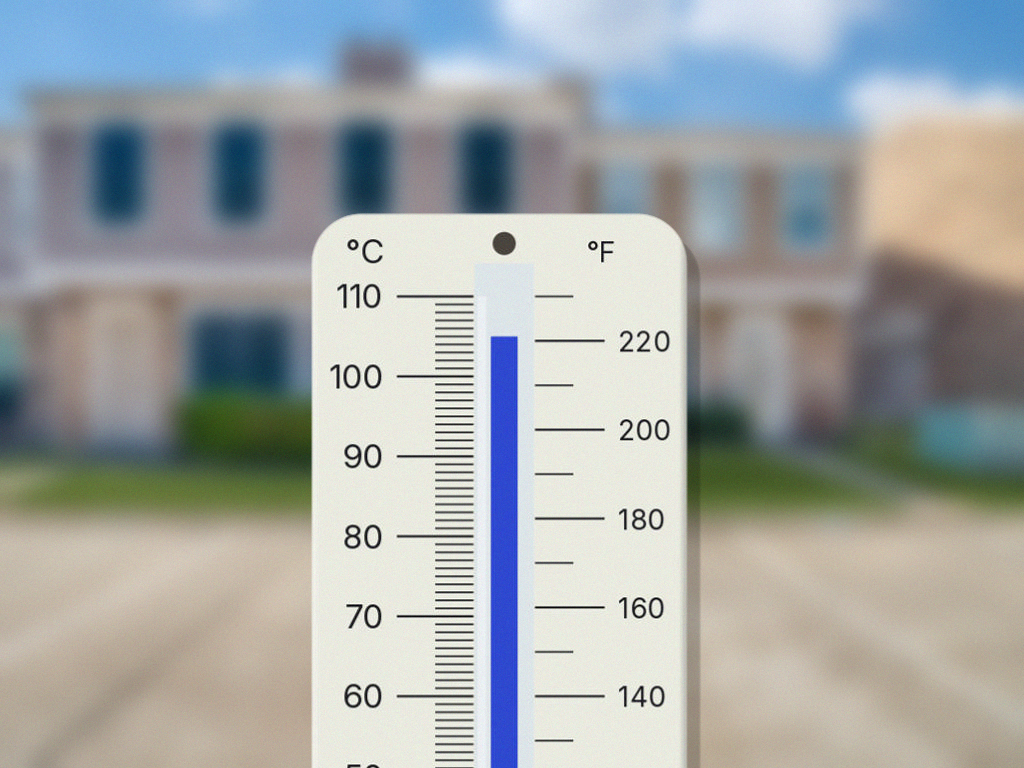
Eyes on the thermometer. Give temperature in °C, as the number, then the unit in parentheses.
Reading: 105 (°C)
